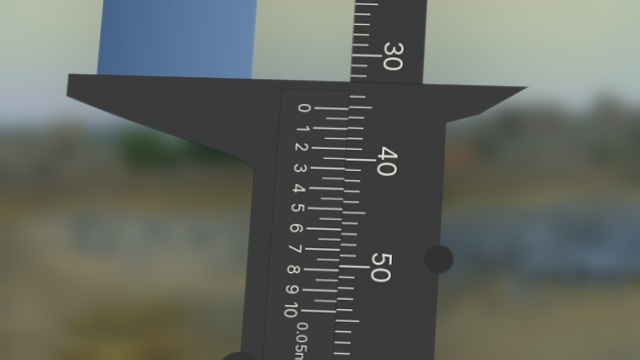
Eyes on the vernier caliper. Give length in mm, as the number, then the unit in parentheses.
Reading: 35.2 (mm)
